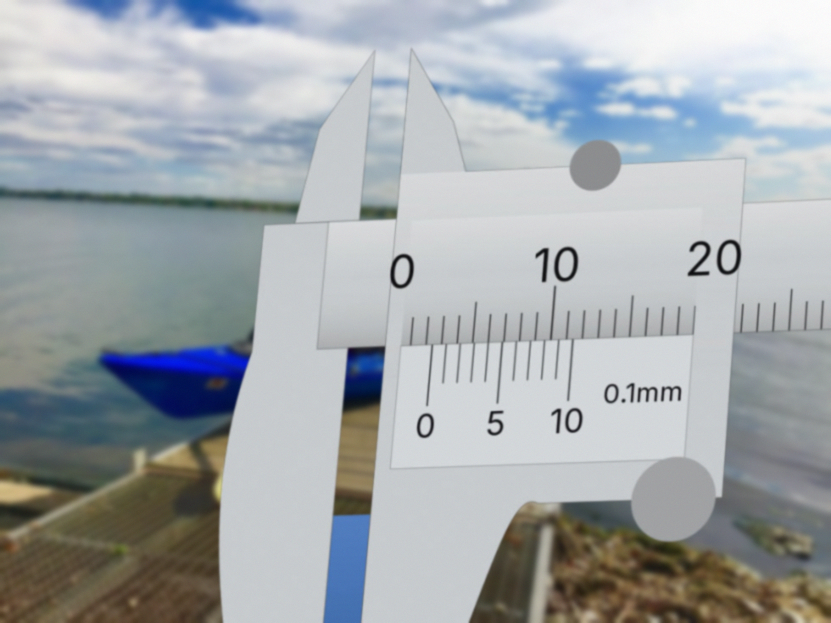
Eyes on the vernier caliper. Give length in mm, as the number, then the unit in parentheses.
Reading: 2.4 (mm)
